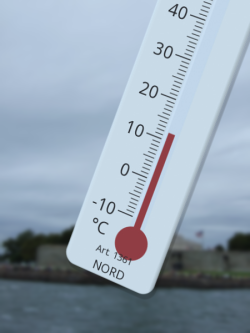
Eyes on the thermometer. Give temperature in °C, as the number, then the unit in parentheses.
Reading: 12 (°C)
